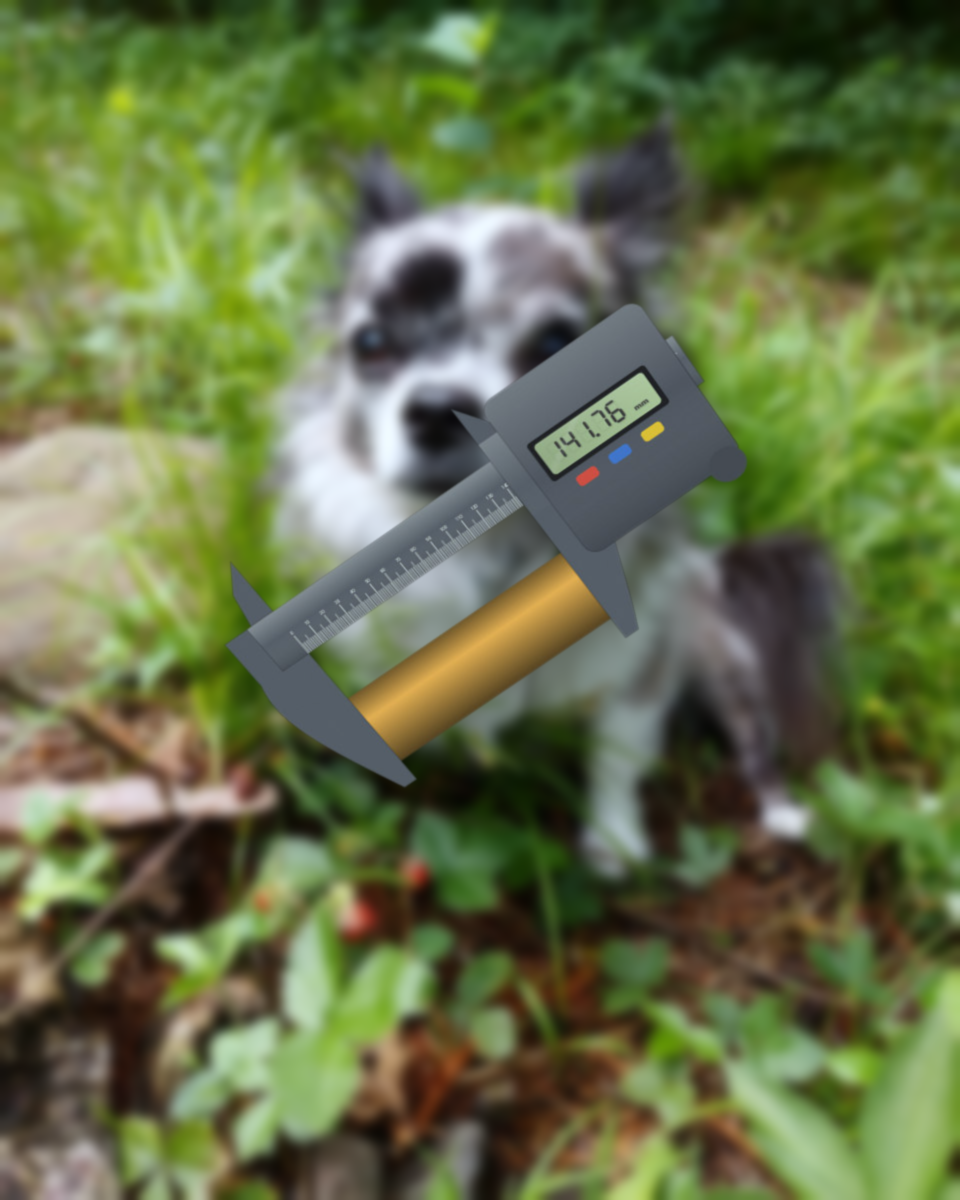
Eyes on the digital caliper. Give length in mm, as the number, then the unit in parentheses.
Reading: 141.76 (mm)
